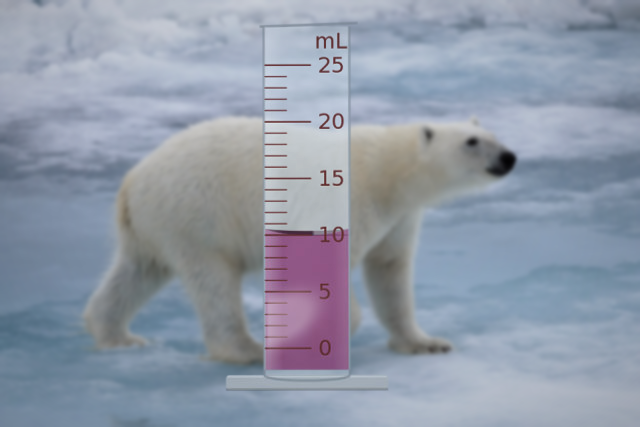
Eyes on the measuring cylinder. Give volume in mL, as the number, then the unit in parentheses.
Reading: 10 (mL)
